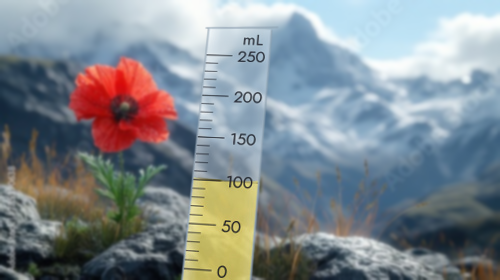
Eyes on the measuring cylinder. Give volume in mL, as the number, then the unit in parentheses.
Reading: 100 (mL)
